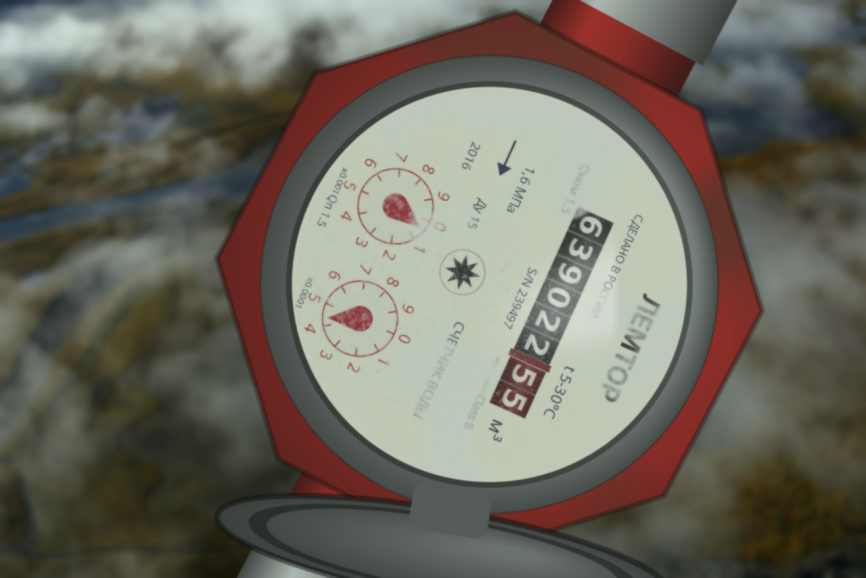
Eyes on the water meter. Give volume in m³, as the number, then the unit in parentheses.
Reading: 639022.5504 (m³)
